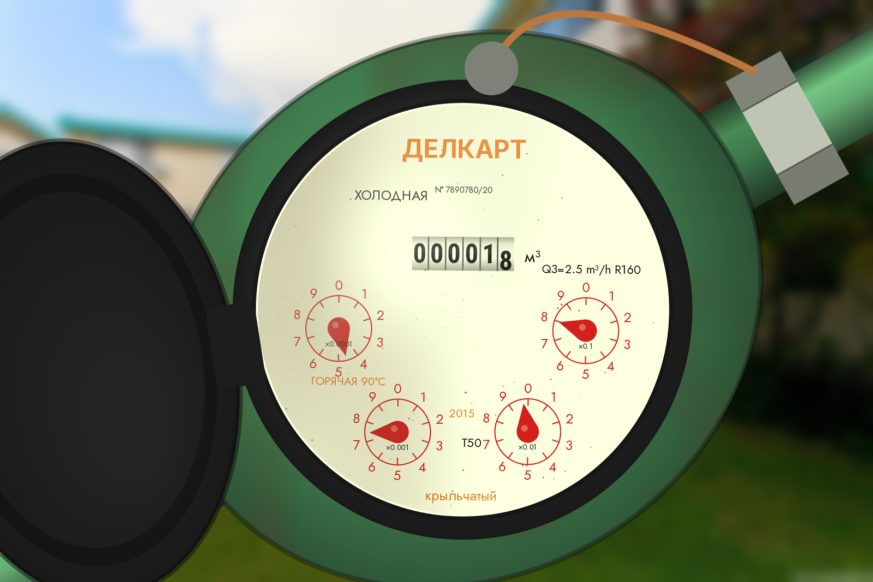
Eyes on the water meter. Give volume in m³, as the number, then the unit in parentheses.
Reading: 17.7974 (m³)
